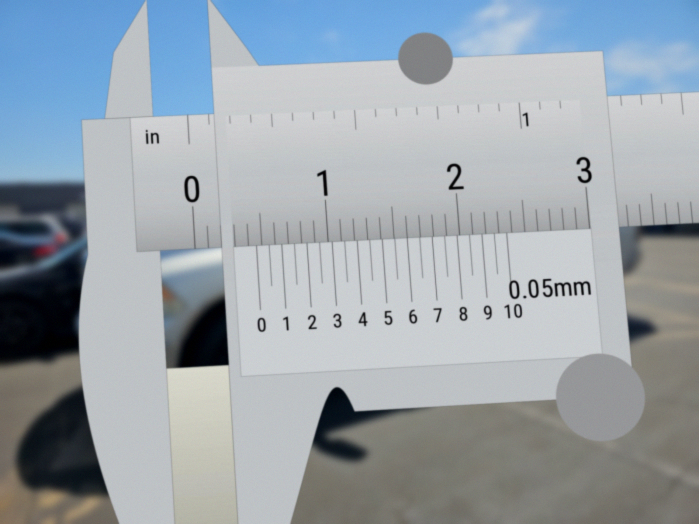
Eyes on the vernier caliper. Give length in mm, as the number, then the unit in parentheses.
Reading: 4.6 (mm)
